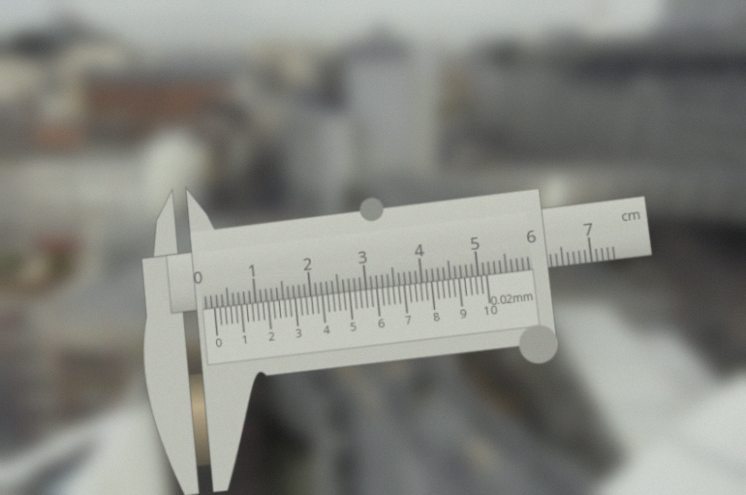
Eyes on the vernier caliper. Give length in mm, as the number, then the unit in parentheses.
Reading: 2.5 (mm)
